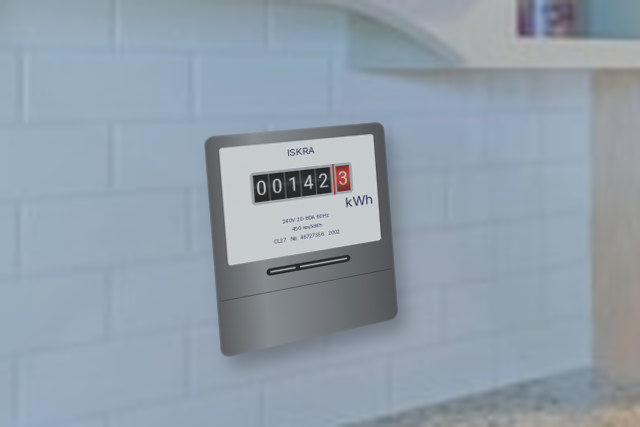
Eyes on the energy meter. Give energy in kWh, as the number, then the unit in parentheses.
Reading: 142.3 (kWh)
